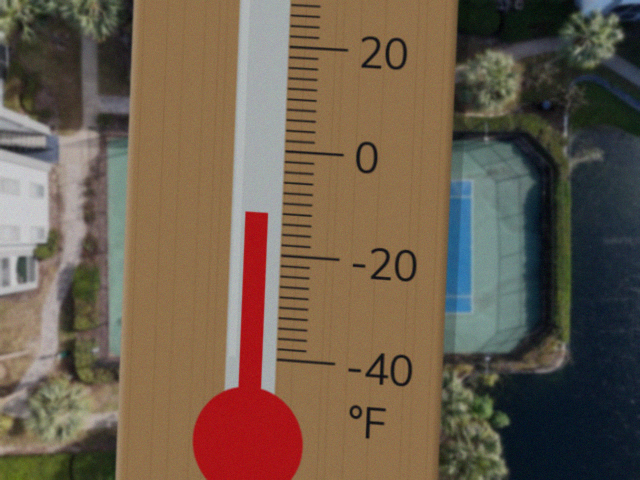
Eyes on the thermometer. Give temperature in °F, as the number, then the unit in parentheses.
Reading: -12 (°F)
